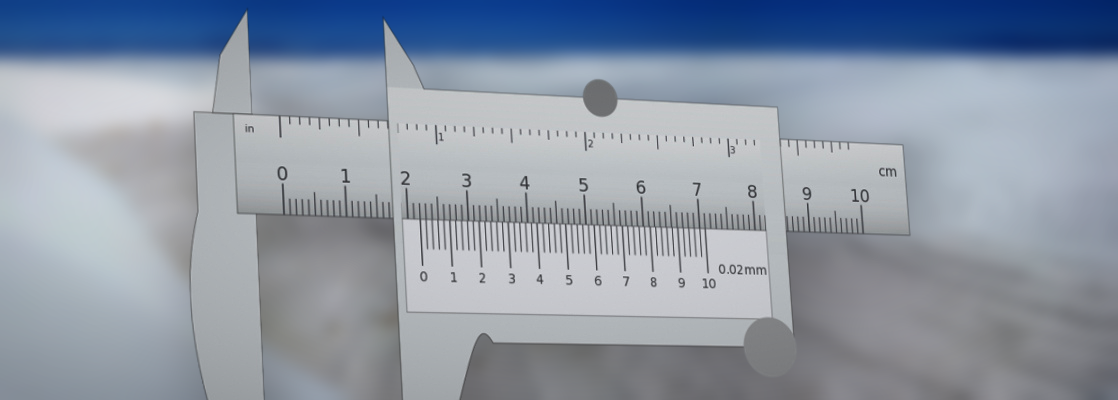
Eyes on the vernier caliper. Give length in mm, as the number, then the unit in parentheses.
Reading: 22.0 (mm)
